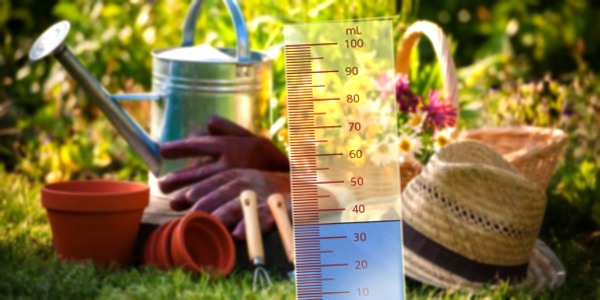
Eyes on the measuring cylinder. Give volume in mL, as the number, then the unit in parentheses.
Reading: 35 (mL)
